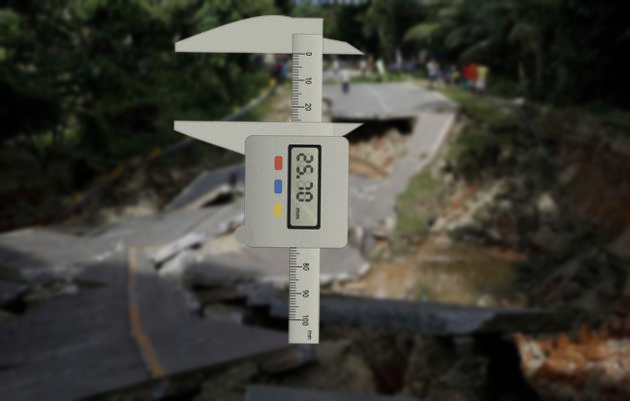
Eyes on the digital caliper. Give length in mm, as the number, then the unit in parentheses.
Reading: 25.70 (mm)
